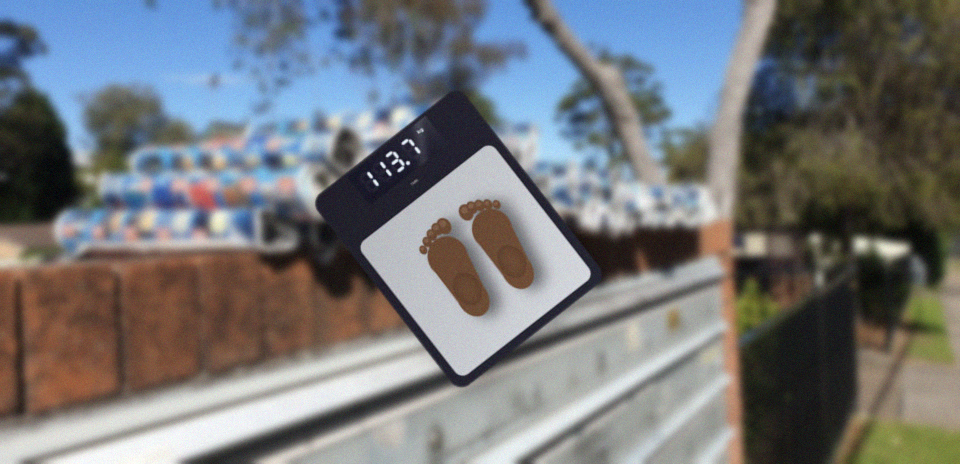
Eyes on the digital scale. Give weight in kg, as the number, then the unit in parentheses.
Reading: 113.7 (kg)
